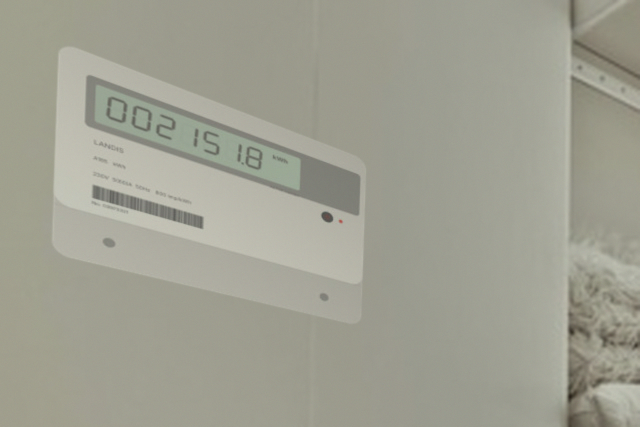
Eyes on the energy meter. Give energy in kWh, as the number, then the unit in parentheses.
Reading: 2151.8 (kWh)
